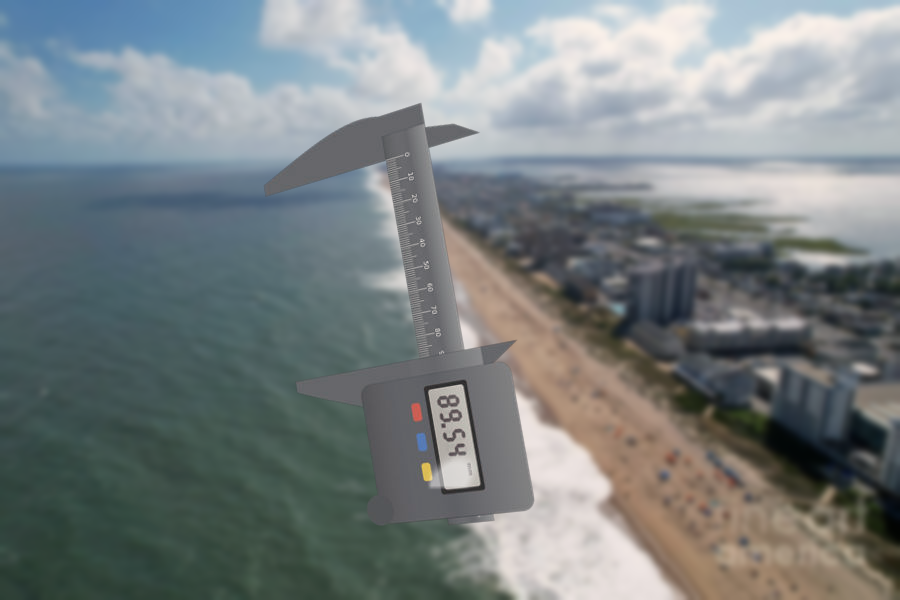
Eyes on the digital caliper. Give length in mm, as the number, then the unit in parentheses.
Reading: 89.54 (mm)
